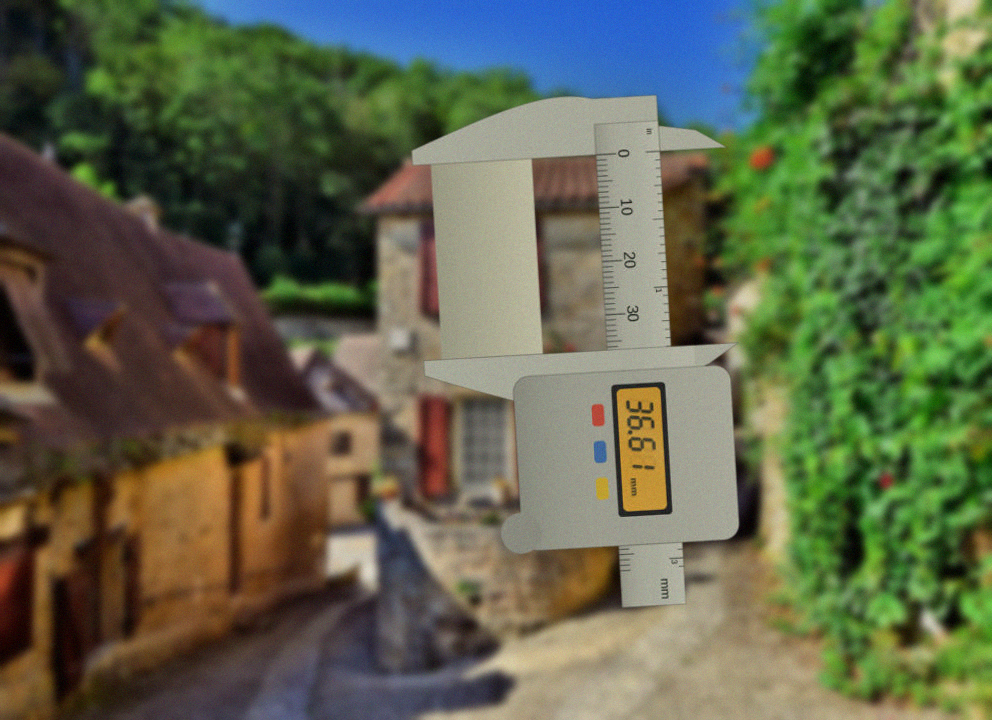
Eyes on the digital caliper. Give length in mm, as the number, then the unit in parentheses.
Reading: 36.61 (mm)
